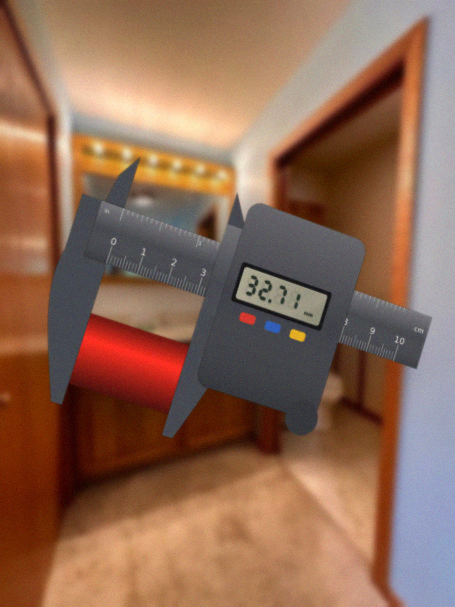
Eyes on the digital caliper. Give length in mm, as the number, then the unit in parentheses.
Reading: 32.71 (mm)
